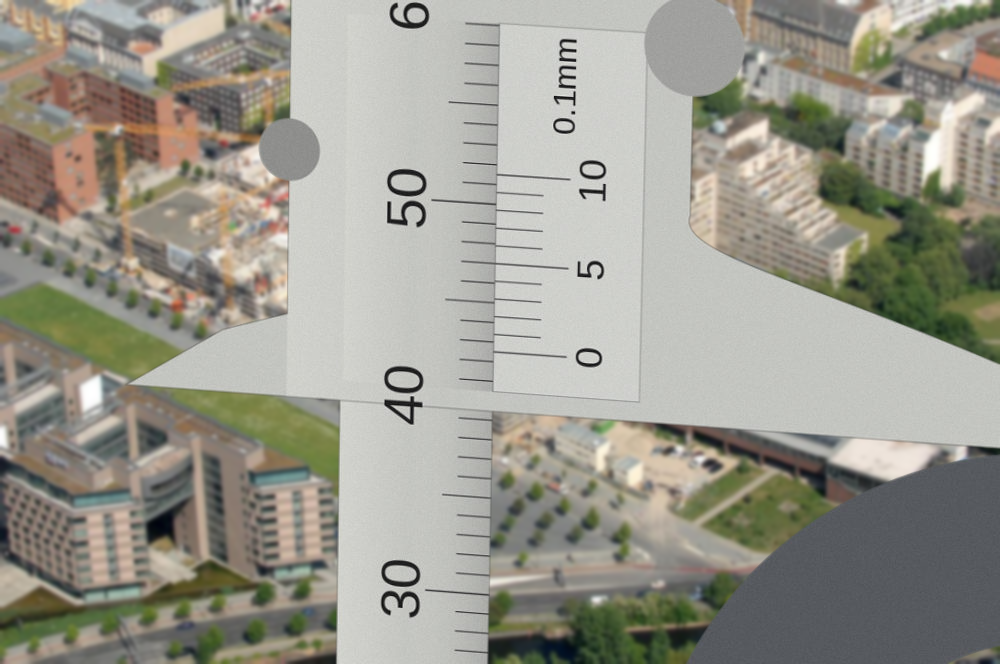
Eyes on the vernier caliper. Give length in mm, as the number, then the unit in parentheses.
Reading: 42.5 (mm)
